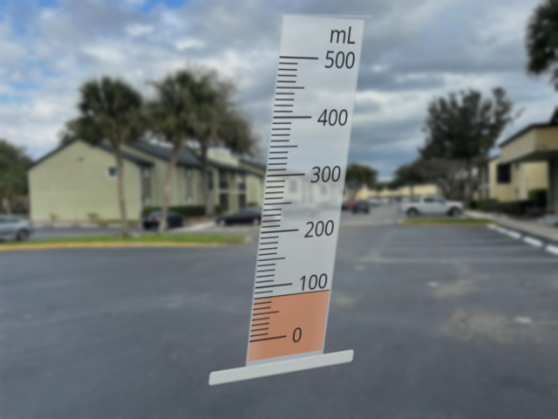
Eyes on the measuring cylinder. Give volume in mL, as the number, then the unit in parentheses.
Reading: 80 (mL)
